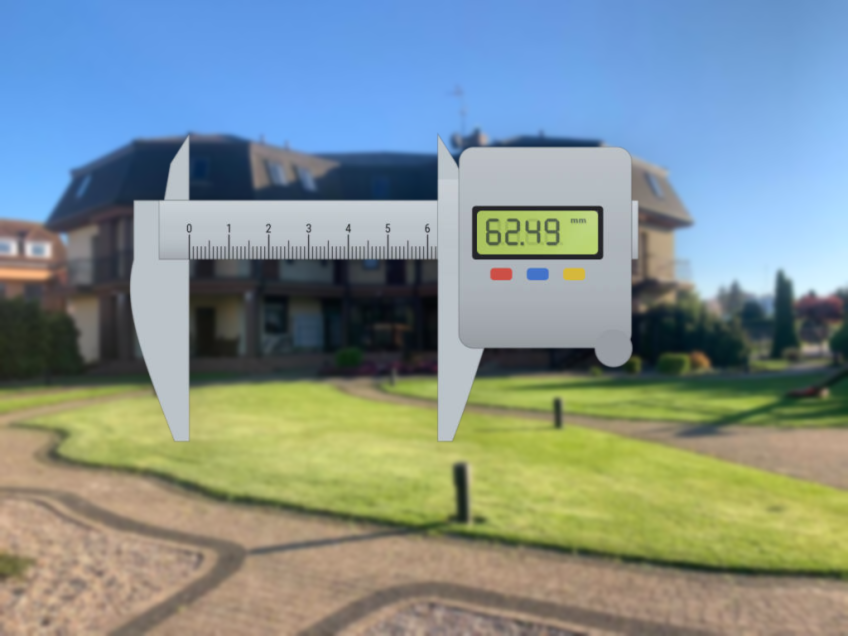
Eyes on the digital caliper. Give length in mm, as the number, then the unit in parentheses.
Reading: 62.49 (mm)
